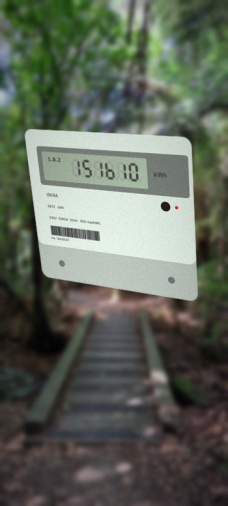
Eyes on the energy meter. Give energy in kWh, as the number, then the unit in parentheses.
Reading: 151610 (kWh)
